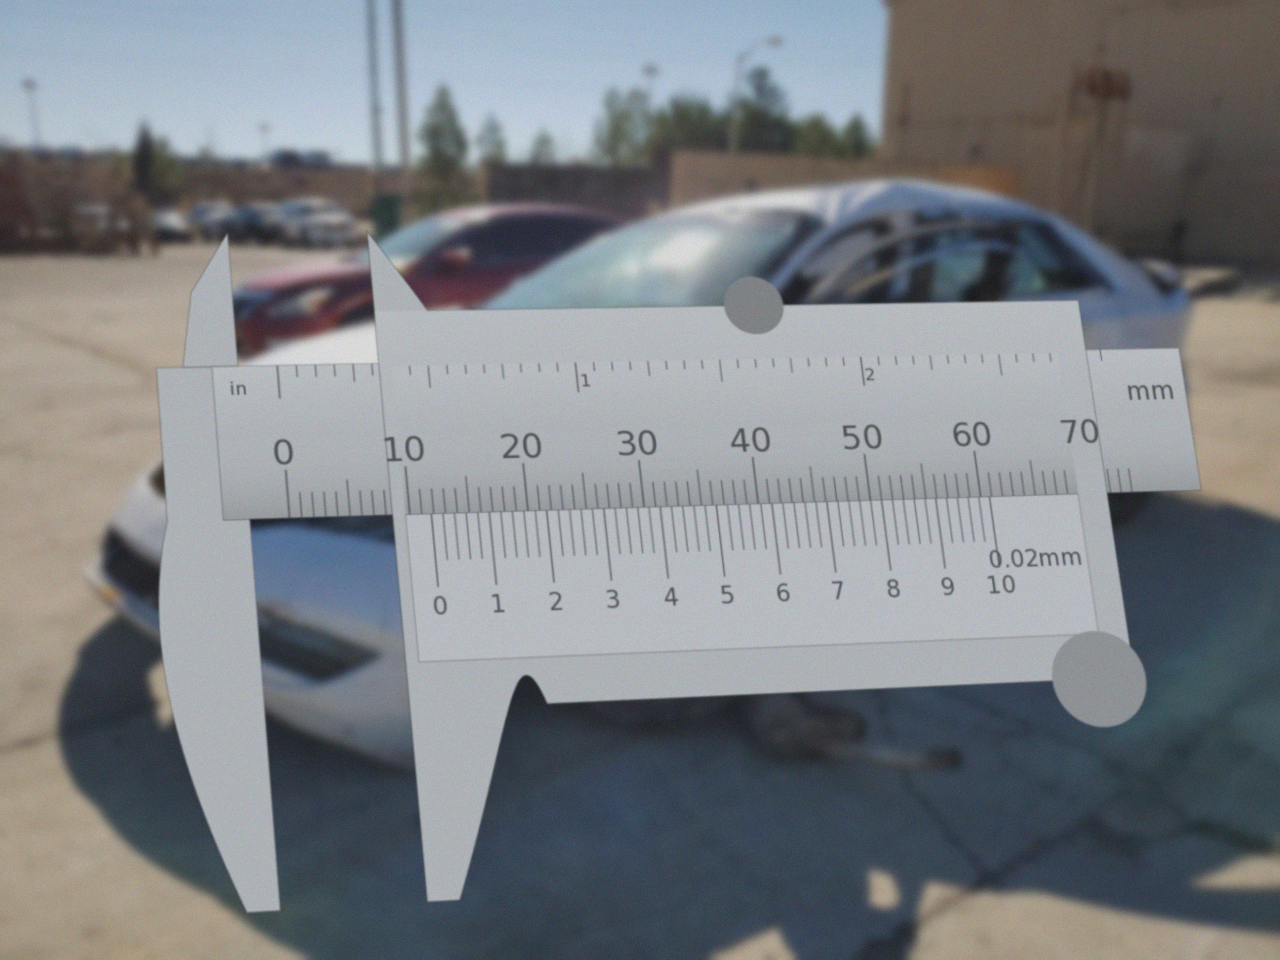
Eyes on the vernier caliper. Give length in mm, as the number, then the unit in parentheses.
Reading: 11.8 (mm)
